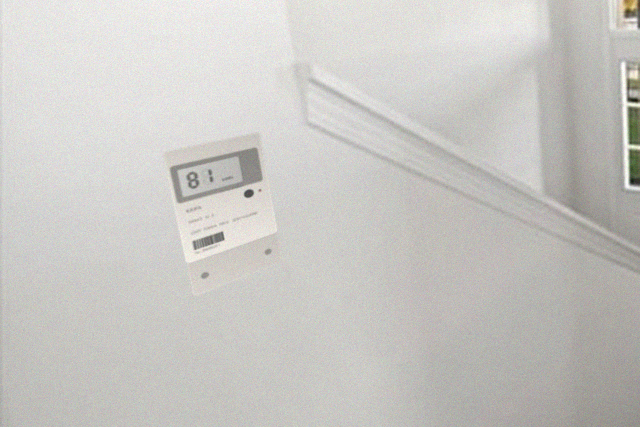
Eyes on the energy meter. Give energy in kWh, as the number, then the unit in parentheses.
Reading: 81 (kWh)
